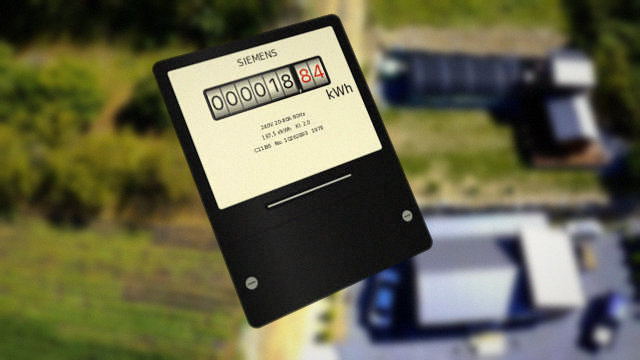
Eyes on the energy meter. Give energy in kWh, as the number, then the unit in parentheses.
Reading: 18.84 (kWh)
